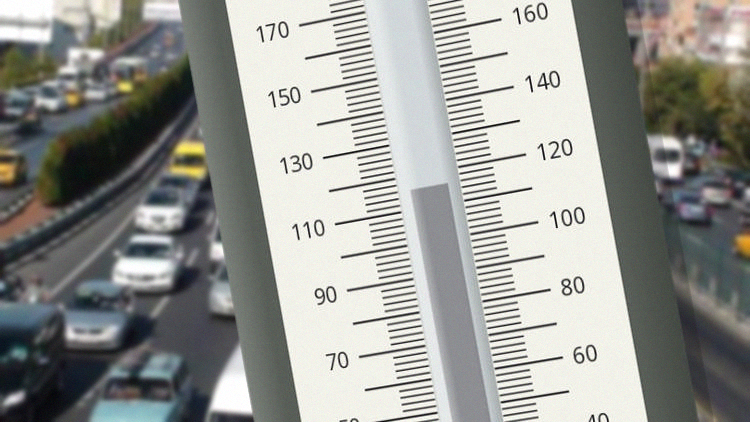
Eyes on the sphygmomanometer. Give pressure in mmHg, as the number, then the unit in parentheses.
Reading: 116 (mmHg)
